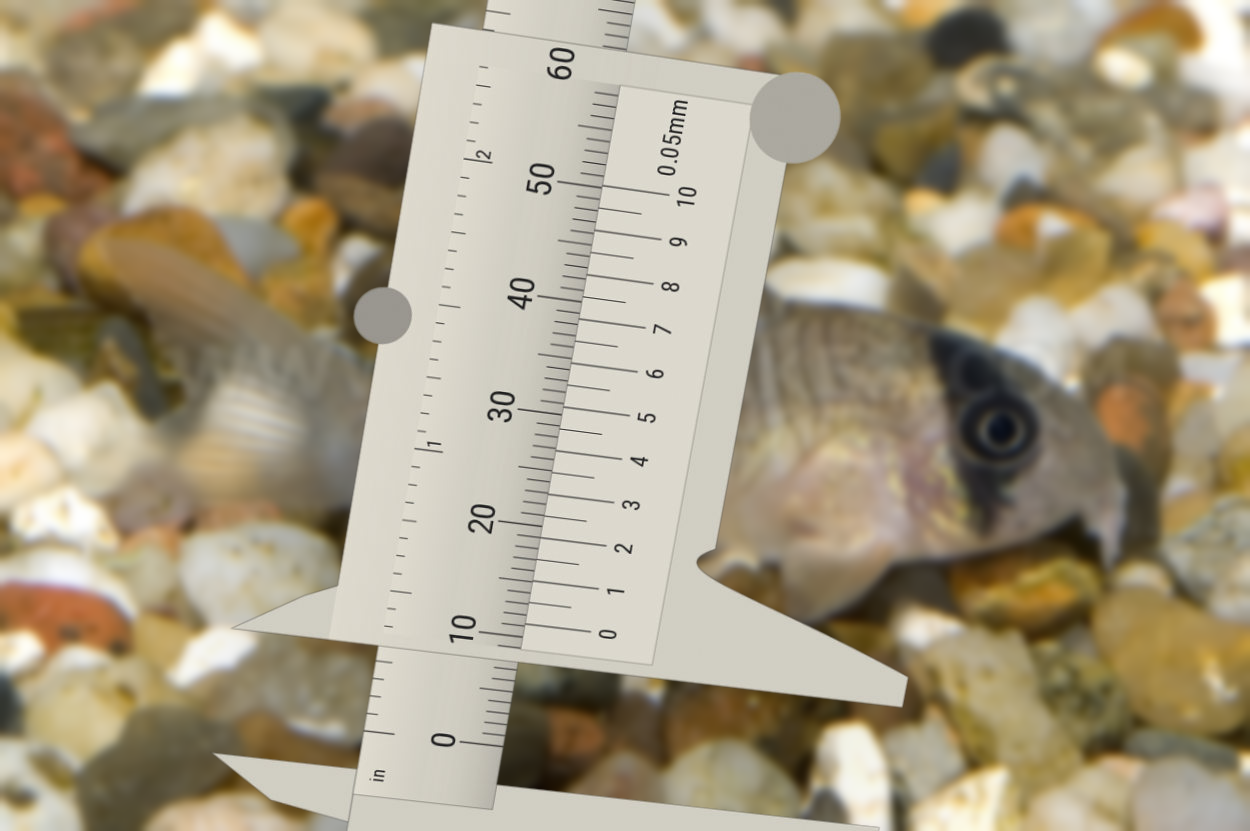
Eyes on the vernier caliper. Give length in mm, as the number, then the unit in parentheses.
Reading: 11.2 (mm)
